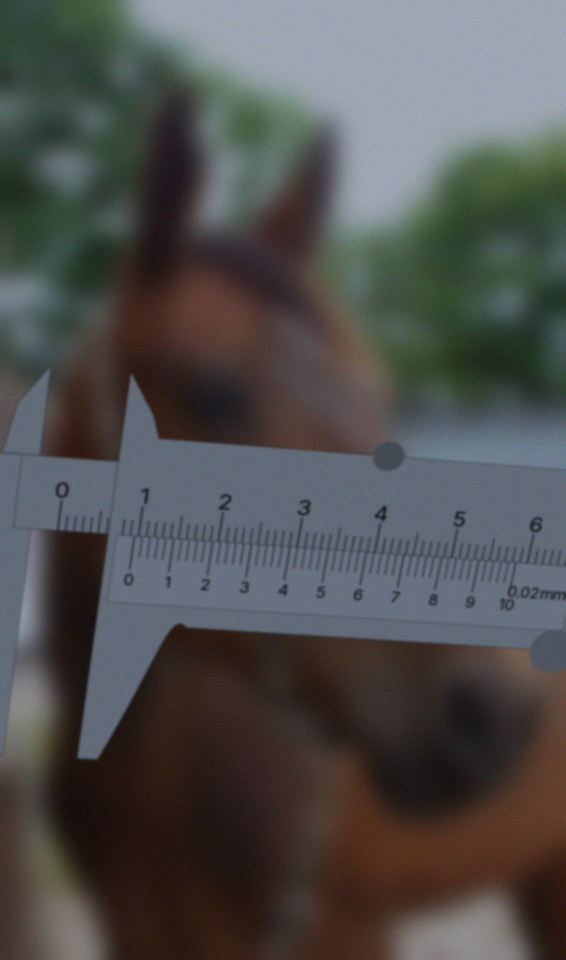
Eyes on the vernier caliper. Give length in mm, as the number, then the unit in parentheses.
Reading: 9.5 (mm)
